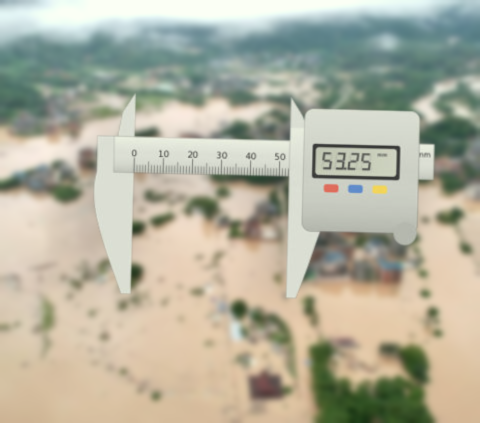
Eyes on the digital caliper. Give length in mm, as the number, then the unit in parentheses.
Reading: 53.25 (mm)
